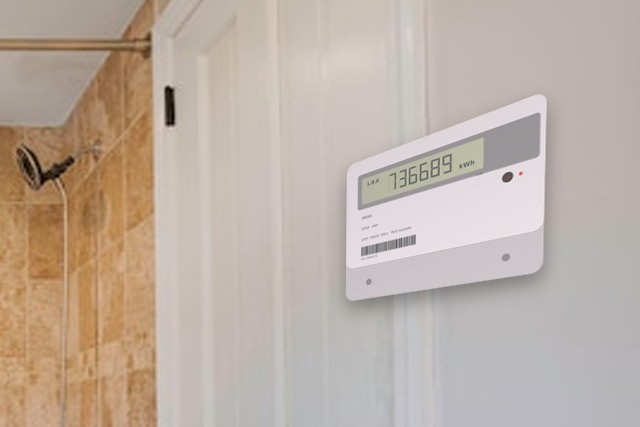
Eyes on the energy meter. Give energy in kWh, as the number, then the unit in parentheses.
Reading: 736689 (kWh)
